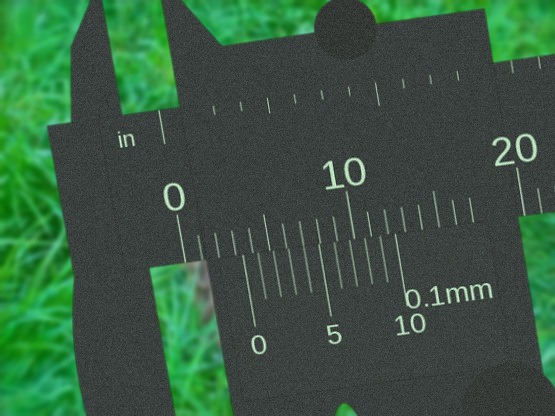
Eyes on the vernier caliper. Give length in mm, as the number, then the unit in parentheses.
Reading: 3.4 (mm)
